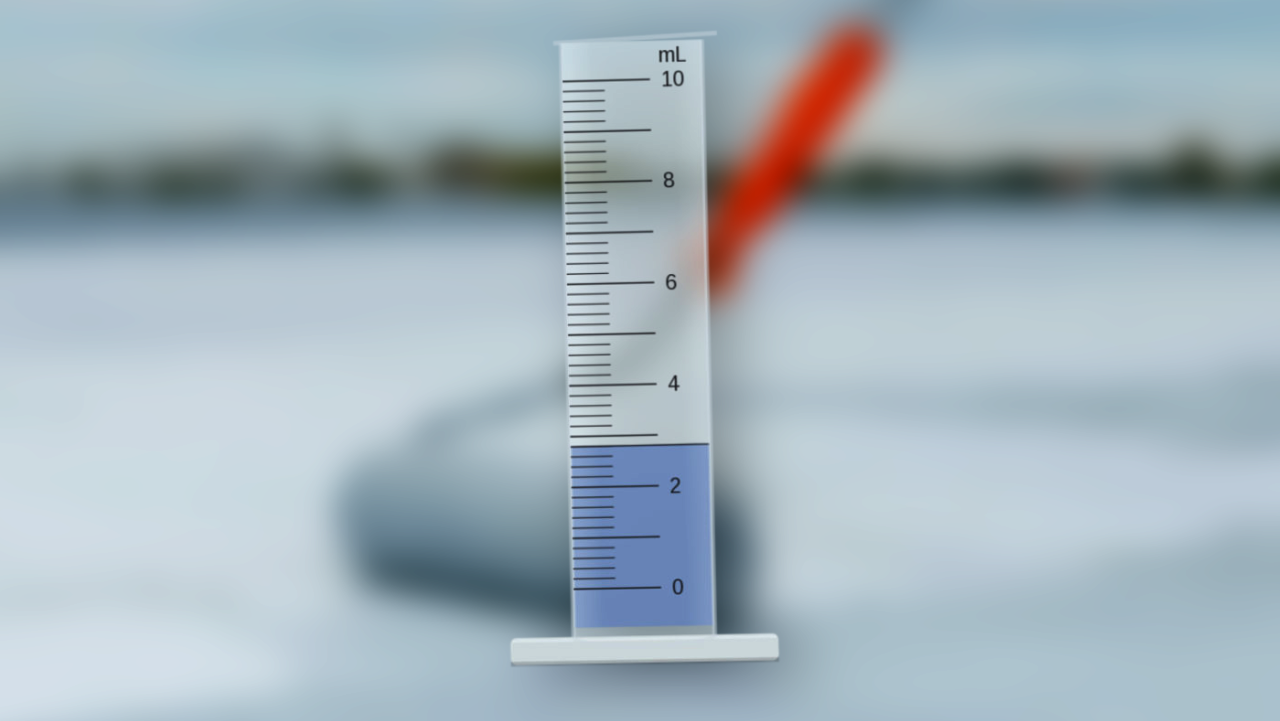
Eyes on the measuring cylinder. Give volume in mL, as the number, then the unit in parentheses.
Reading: 2.8 (mL)
